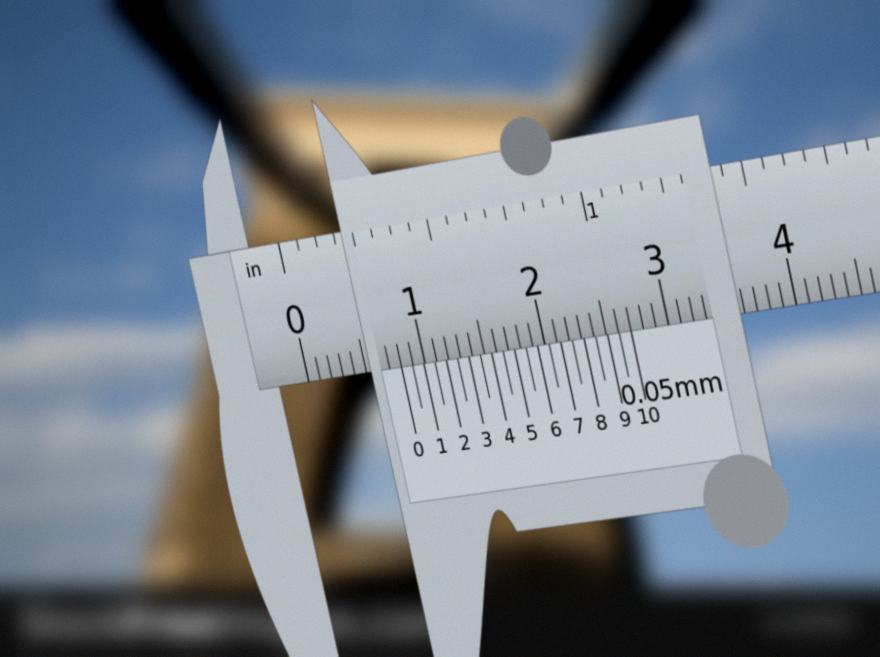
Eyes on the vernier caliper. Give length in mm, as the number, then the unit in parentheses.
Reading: 8.0 (mm)
